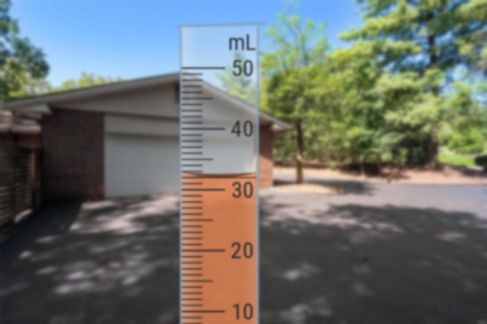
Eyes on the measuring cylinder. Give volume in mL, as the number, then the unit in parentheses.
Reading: 32 (mL)
